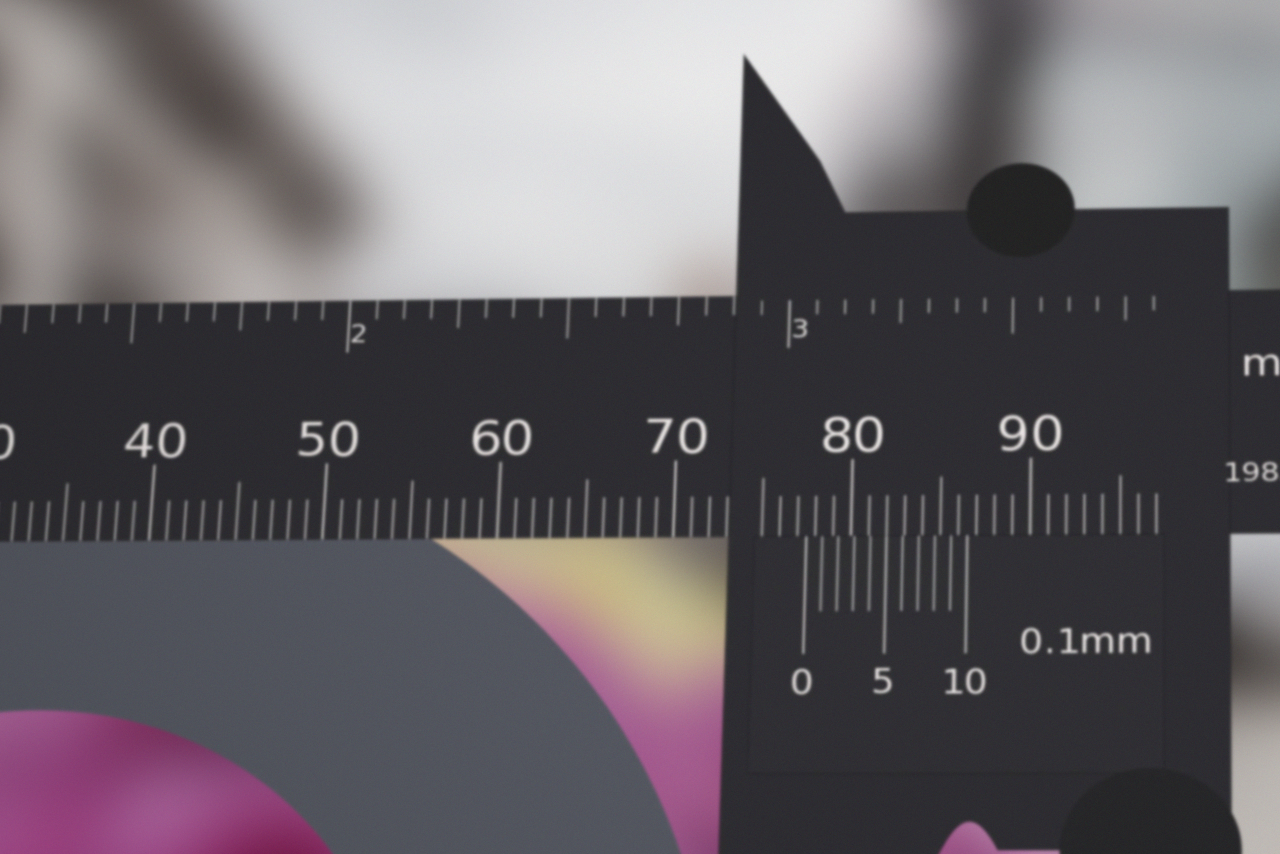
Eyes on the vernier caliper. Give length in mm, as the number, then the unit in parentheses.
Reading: 77.5 (mm)
